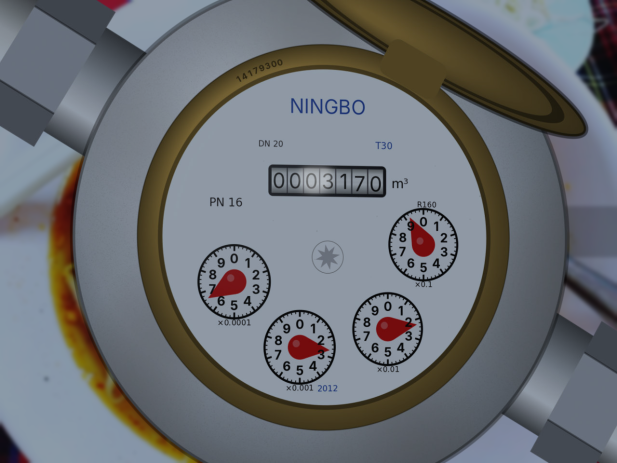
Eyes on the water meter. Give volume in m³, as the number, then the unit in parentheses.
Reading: 3169.9226 (m³)
